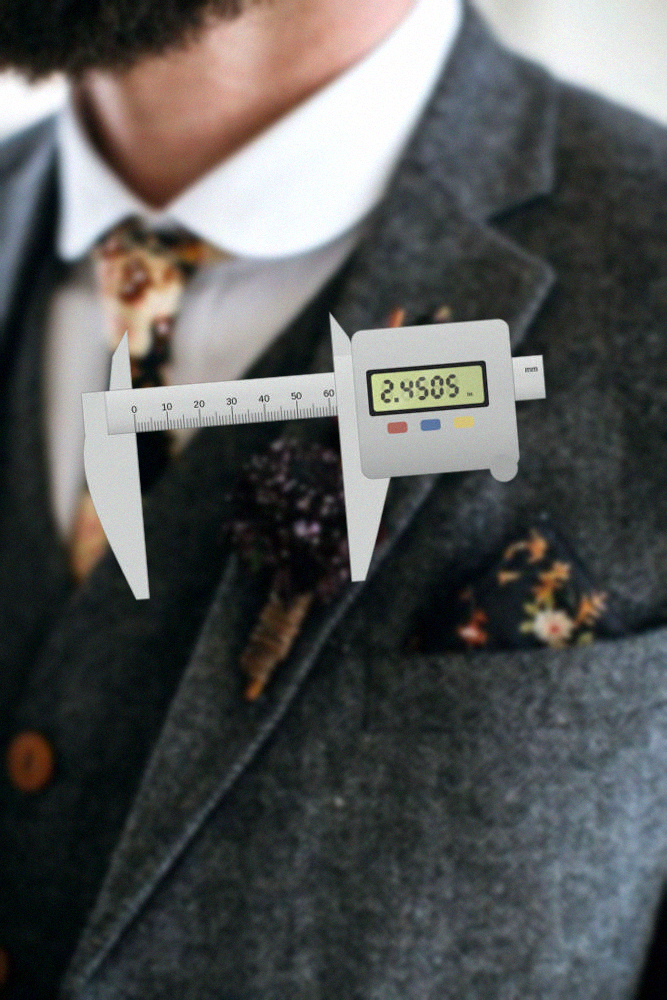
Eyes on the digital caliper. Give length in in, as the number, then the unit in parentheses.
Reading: 2.4505 (in)
